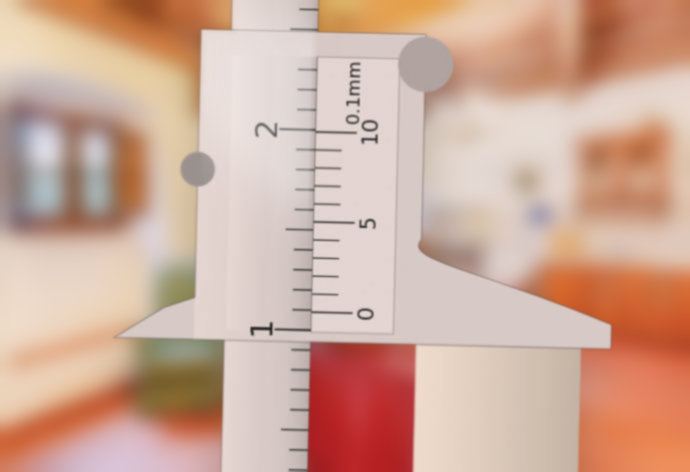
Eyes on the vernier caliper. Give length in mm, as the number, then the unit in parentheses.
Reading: 10.9 (mm)
